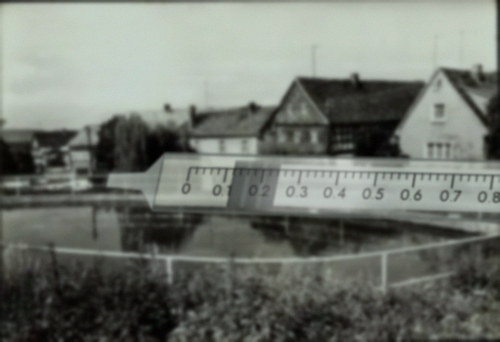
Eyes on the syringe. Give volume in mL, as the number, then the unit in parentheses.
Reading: 0.12 (mL)
